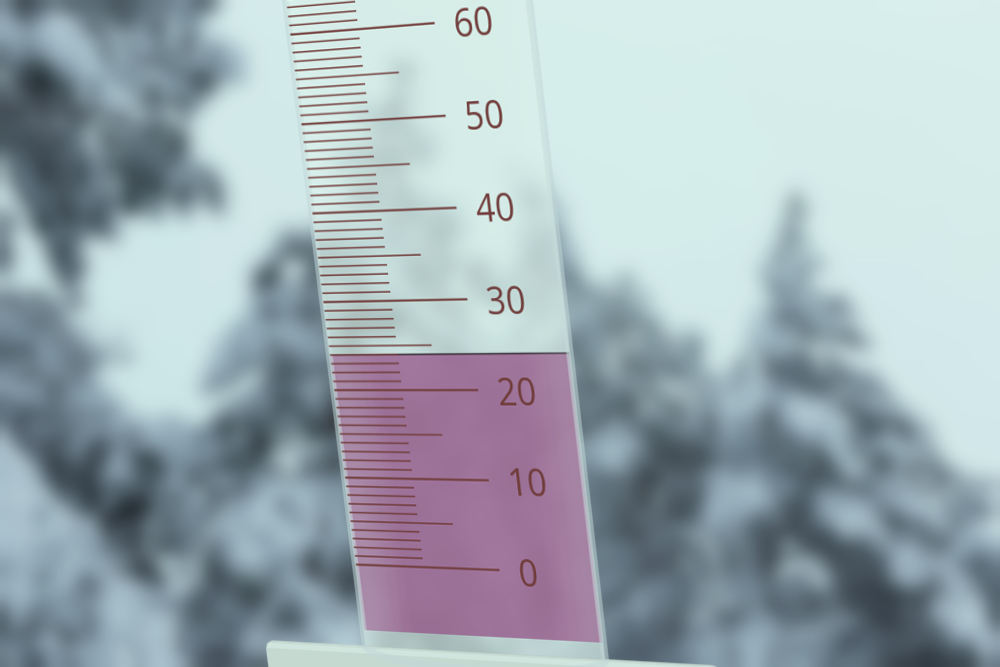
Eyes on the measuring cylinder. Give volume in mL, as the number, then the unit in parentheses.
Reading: 24 (mL)
